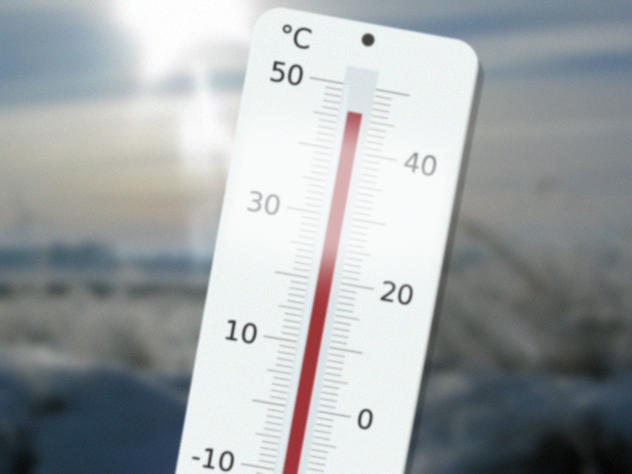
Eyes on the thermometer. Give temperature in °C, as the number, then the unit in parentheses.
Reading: 46 (°C)
